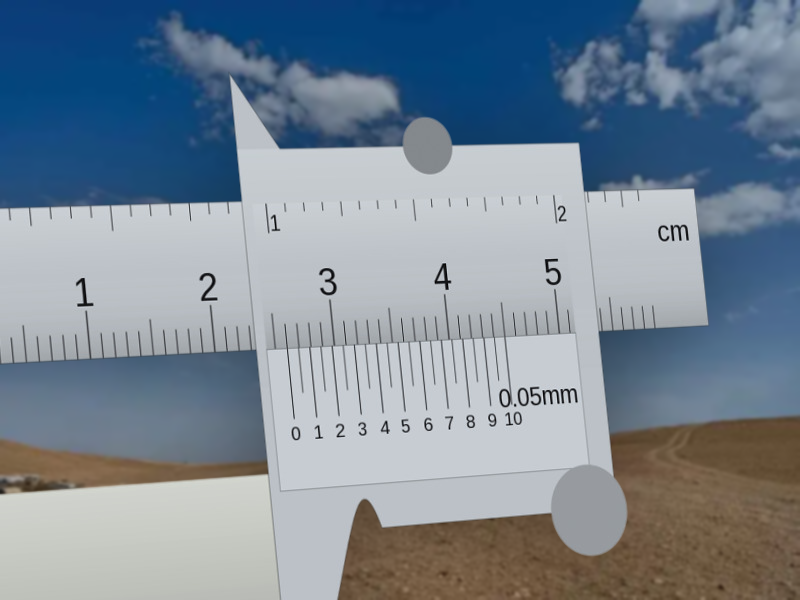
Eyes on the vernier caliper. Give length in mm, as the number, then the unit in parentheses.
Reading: 26.0 (mm)
